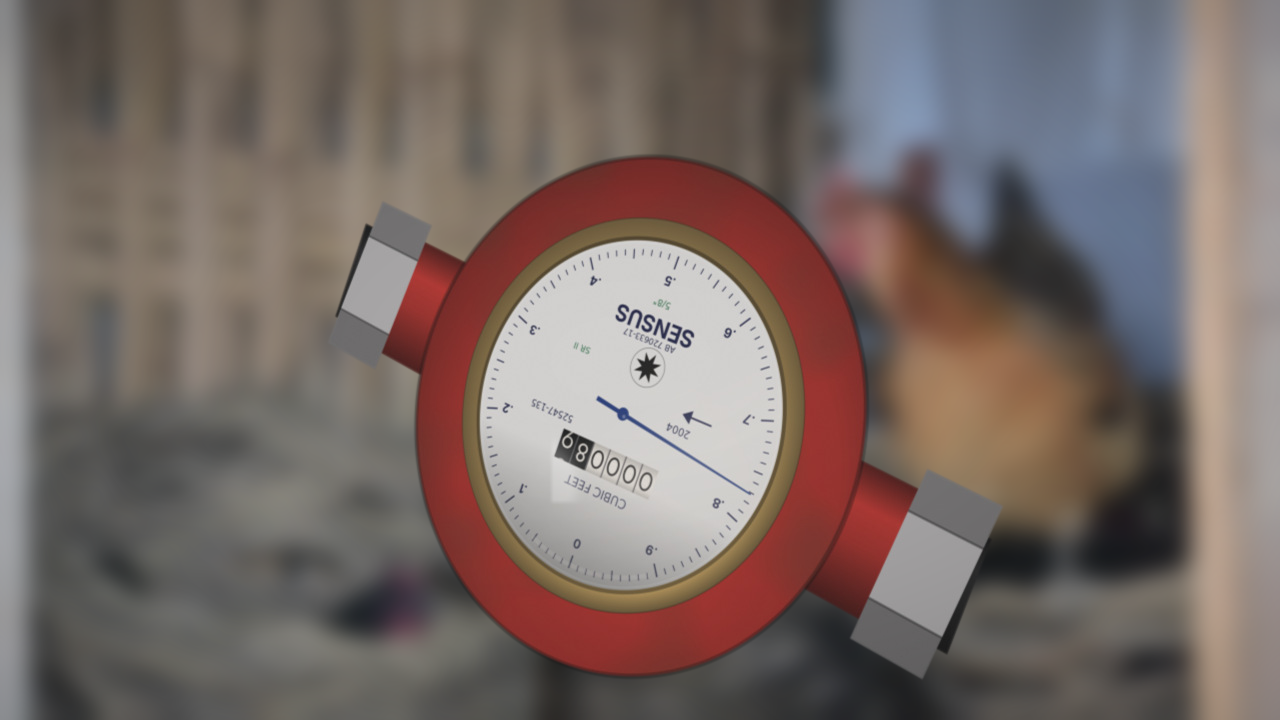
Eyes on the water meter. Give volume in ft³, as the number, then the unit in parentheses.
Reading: 88.77 (ft³)
